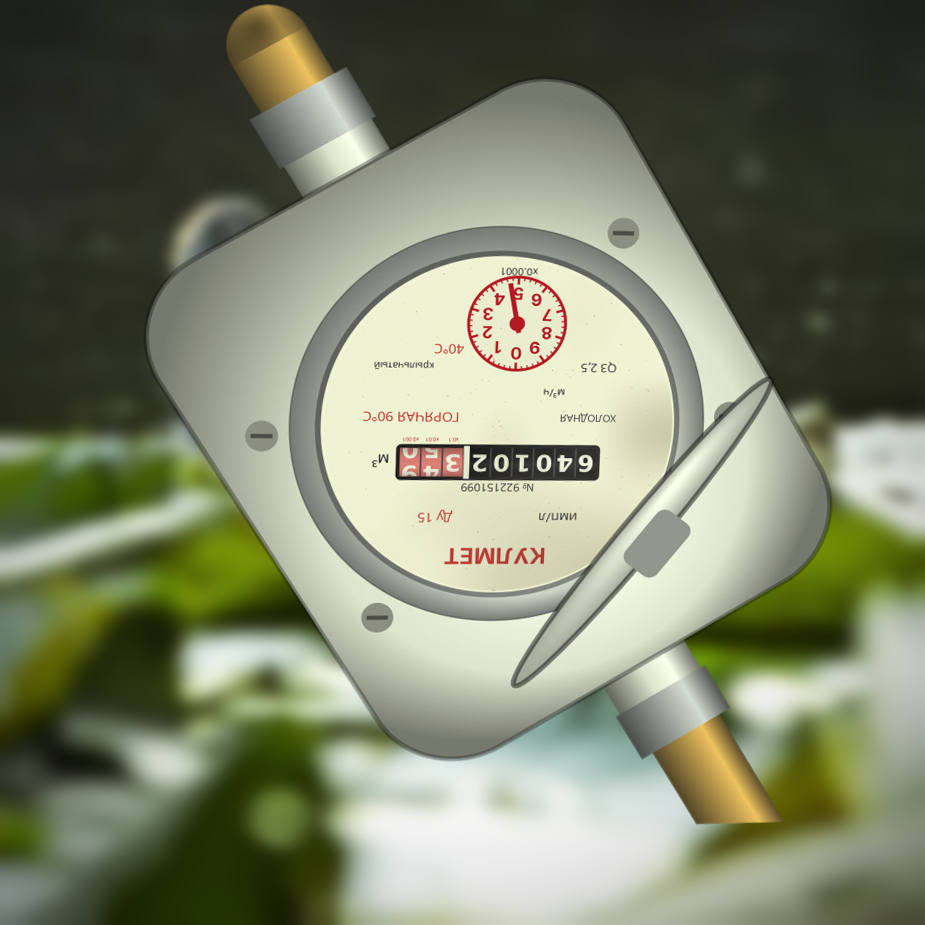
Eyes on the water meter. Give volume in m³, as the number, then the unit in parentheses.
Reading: 640102.3494 (m³)
